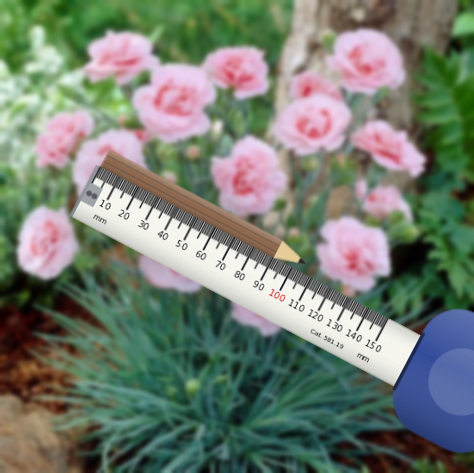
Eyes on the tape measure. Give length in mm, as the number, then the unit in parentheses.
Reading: 105 (mm)
